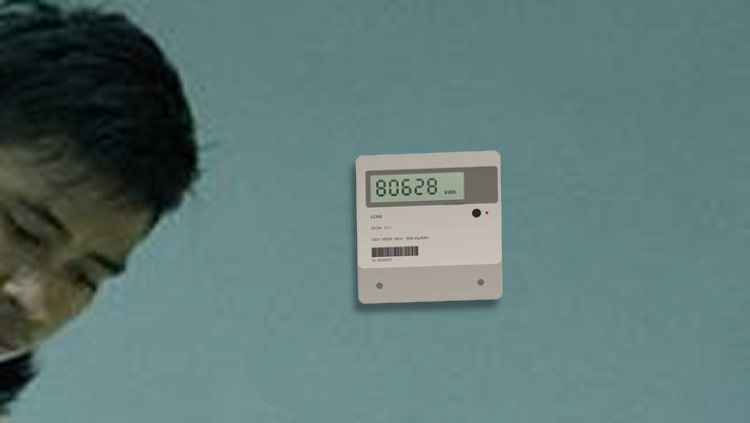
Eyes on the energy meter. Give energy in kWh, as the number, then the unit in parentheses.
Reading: 80628 (kWh)
